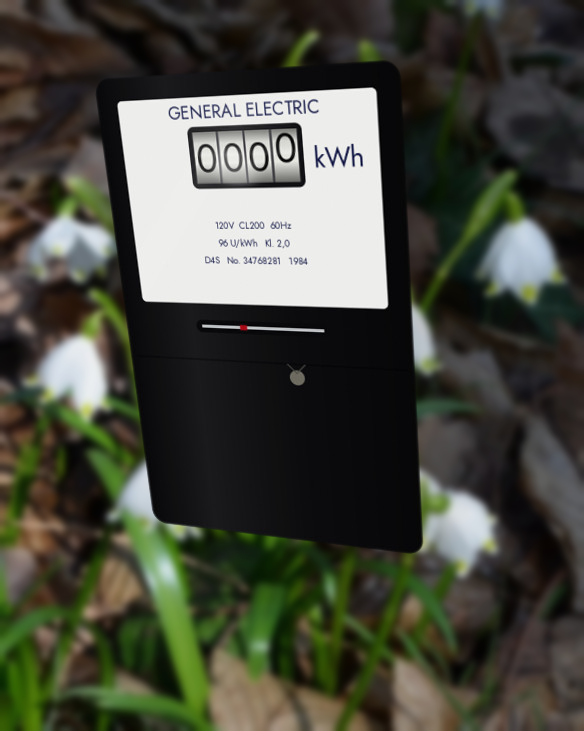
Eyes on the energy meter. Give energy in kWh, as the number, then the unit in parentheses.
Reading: 0 (kWh)
